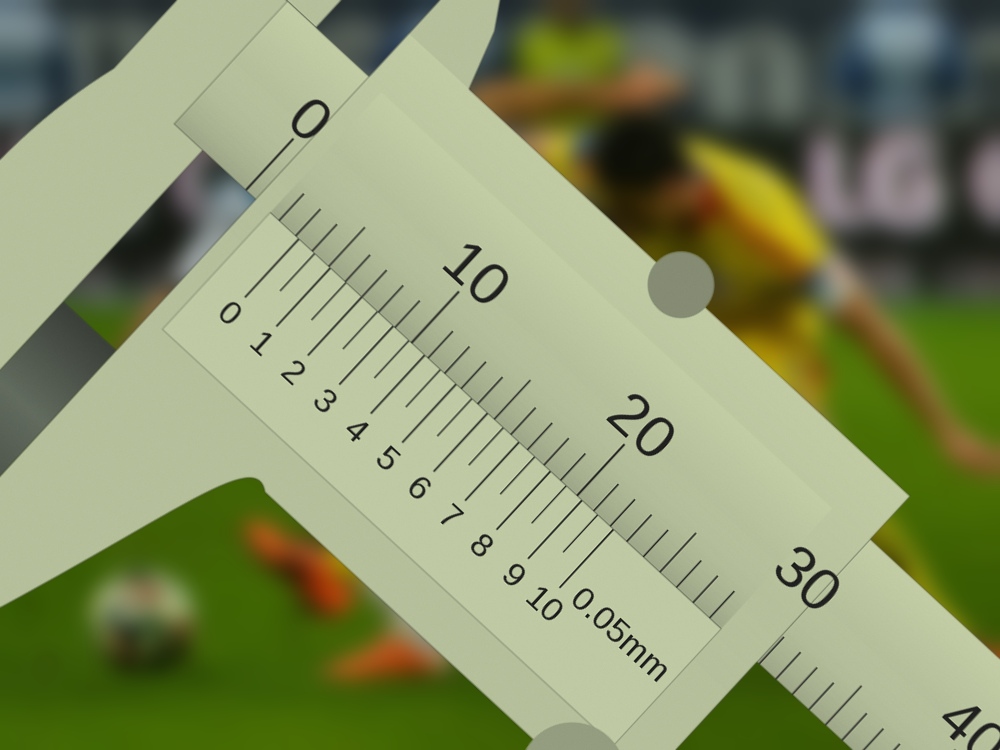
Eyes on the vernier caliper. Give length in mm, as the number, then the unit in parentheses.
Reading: 3.20 (mm)
